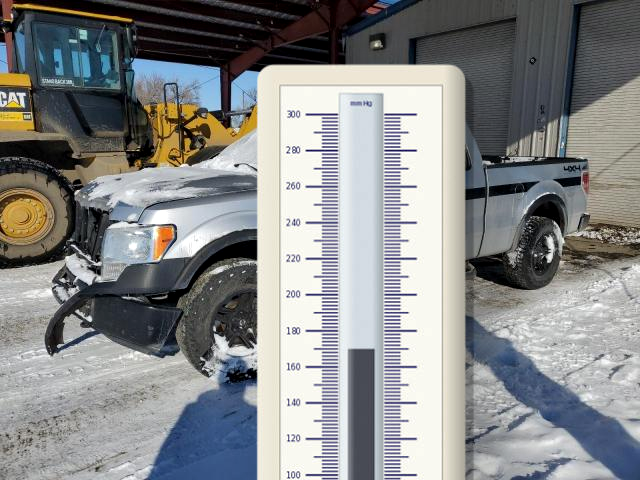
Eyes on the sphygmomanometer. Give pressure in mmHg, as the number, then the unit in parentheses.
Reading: 170 (mmHg)
